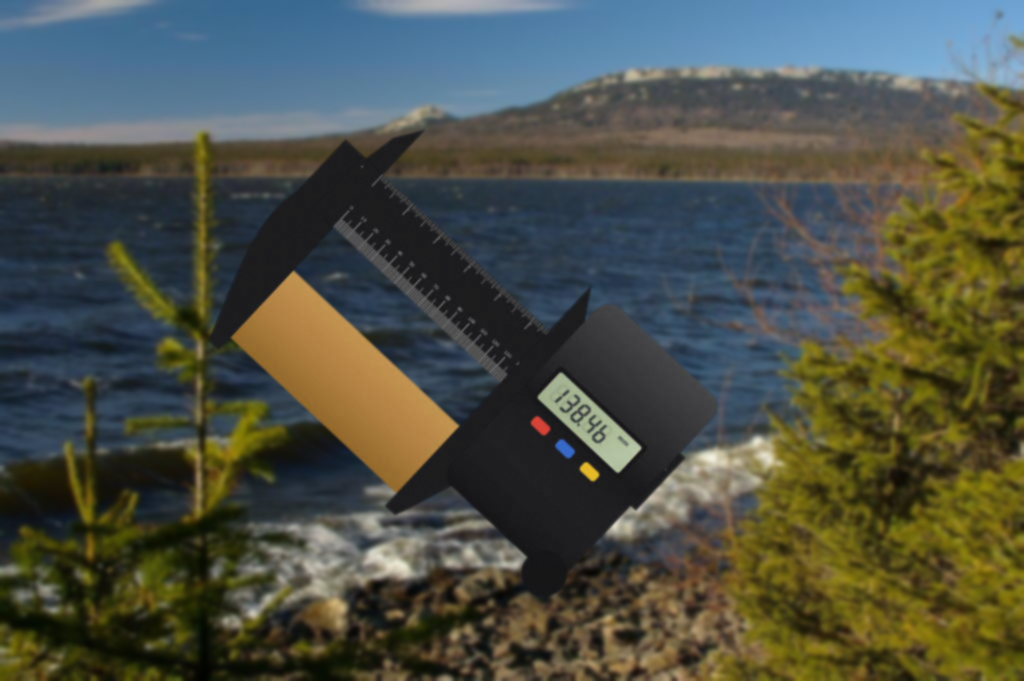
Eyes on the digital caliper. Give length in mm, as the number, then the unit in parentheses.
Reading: 138.46 (mm)
